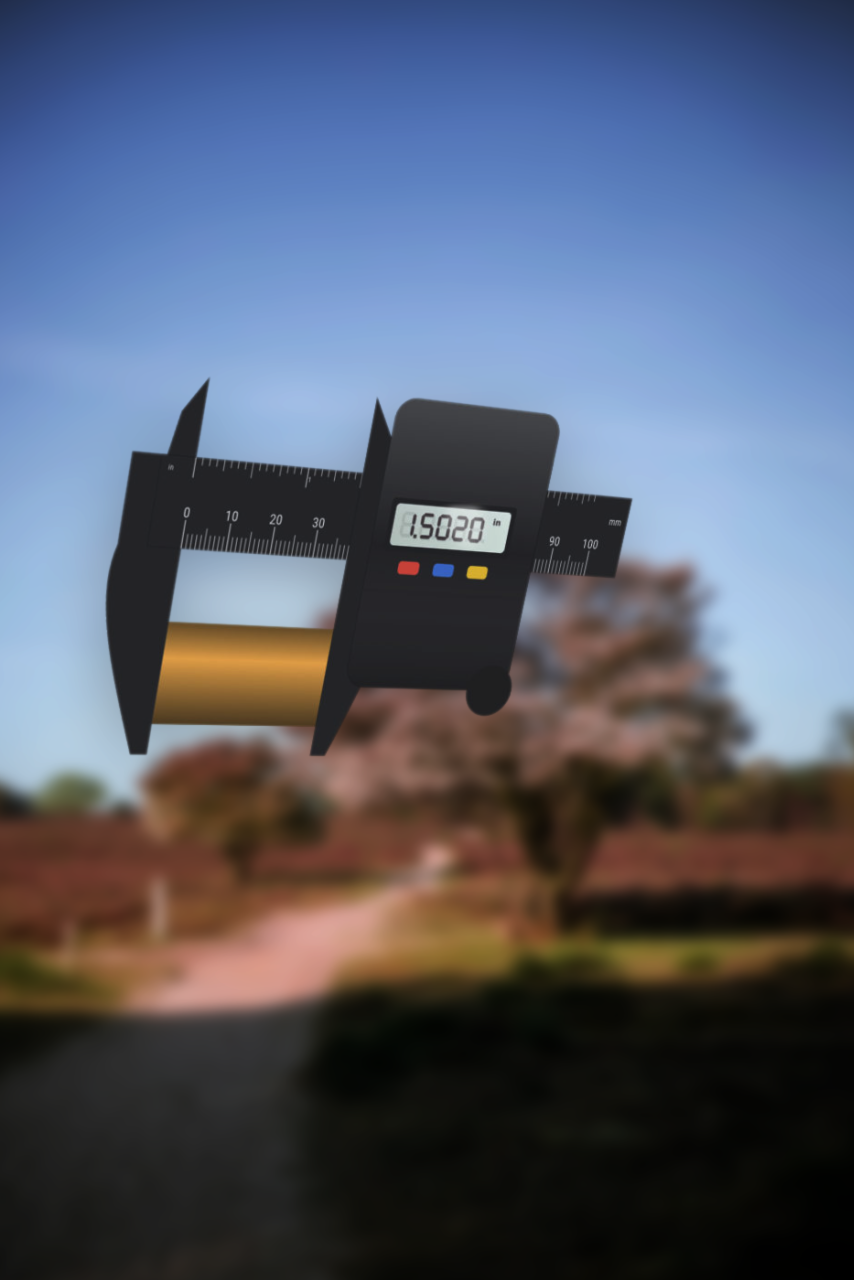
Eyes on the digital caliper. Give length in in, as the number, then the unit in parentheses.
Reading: 1.5020 (in)
